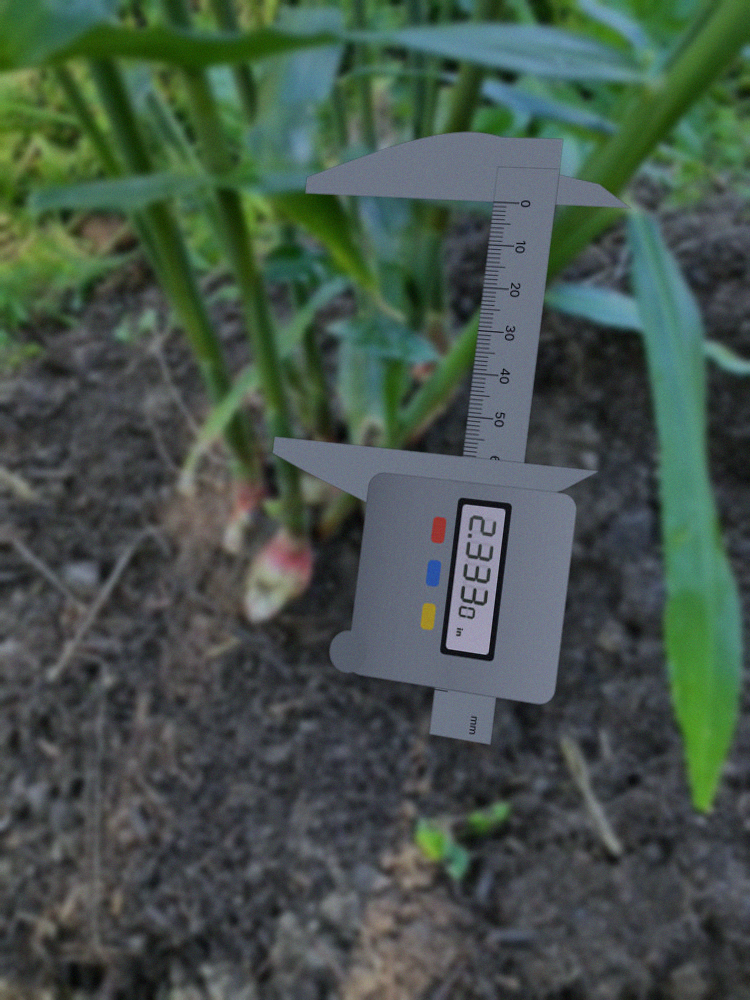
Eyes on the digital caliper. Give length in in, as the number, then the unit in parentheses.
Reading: 2.3330 (in)
